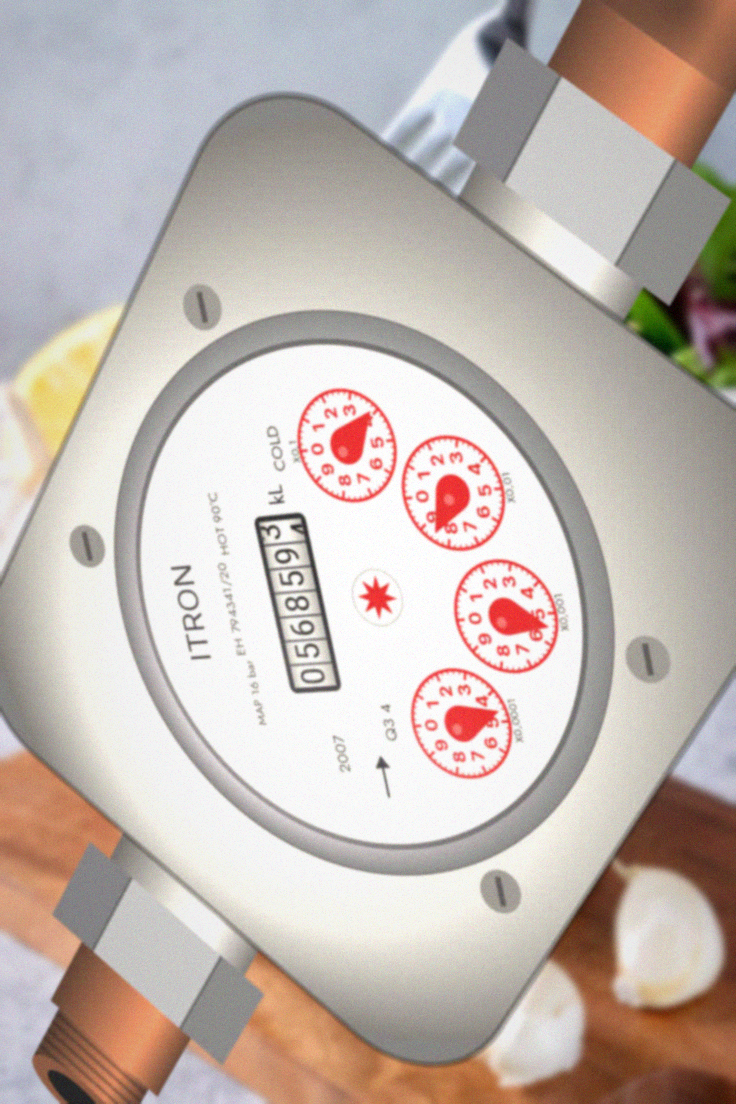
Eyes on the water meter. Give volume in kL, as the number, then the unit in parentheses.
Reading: 568593.3854 (kL)
